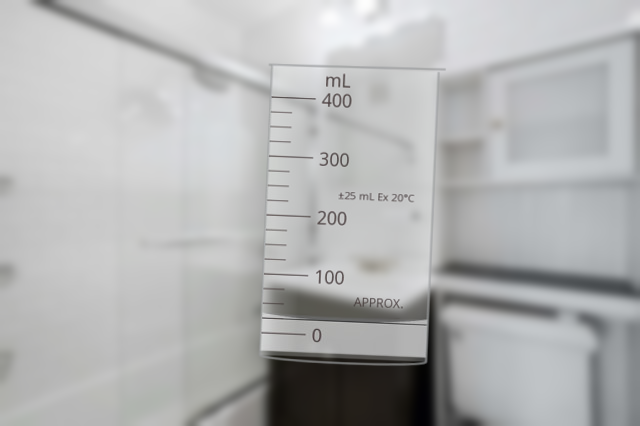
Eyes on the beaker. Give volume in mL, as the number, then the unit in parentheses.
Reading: 25 (mL)
